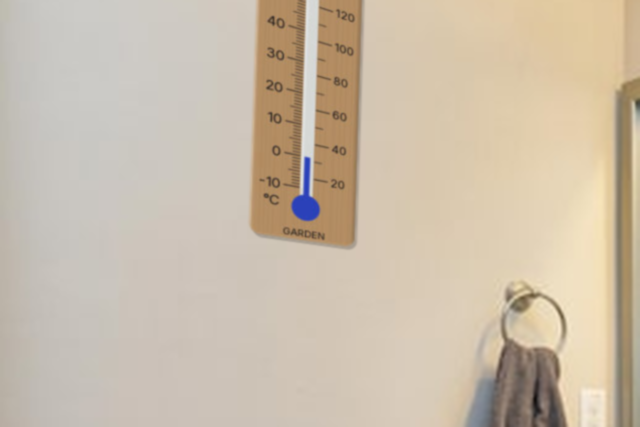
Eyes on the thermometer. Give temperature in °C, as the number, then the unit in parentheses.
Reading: 0 (°C)
